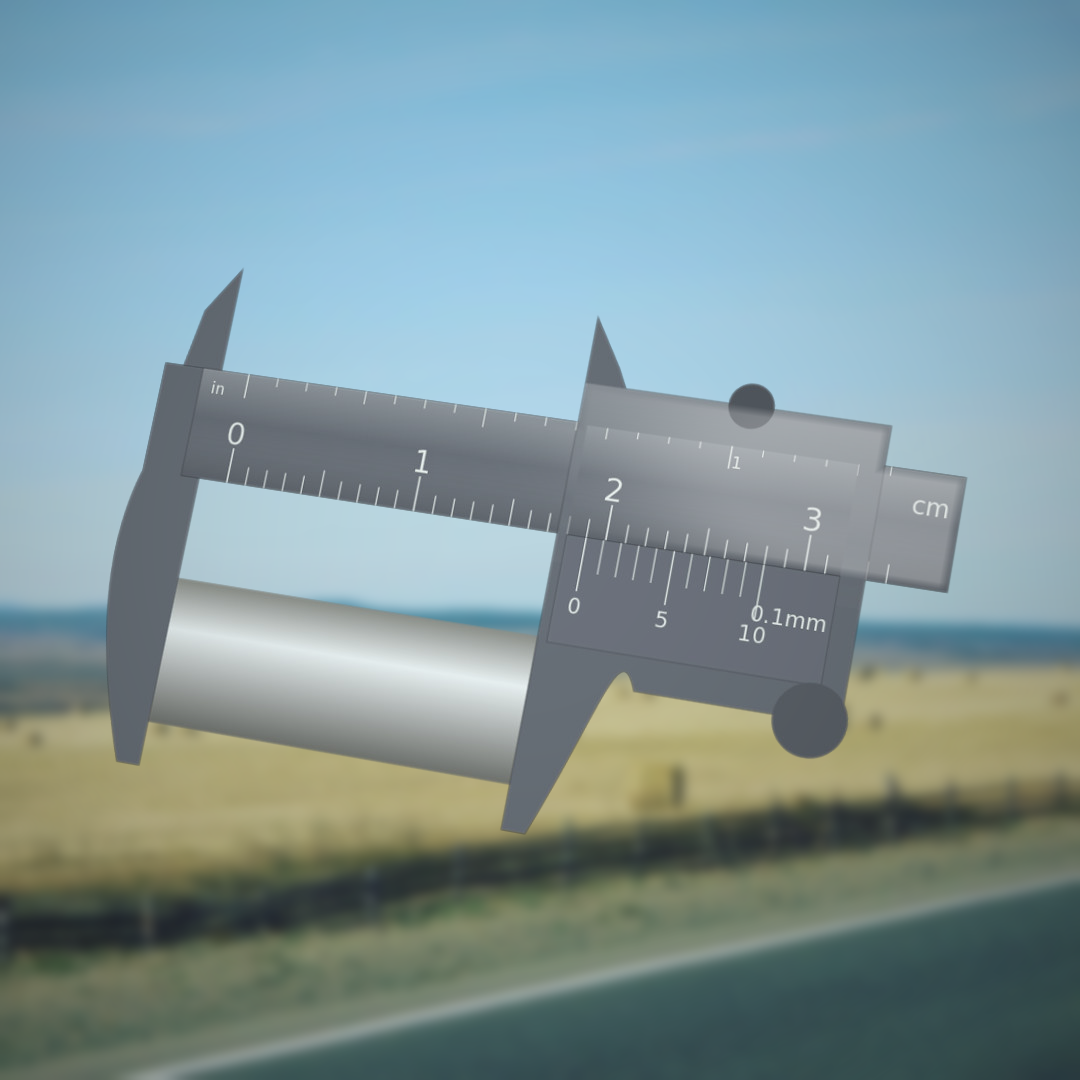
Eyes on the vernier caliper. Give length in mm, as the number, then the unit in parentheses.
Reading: 19.0 (mm)
